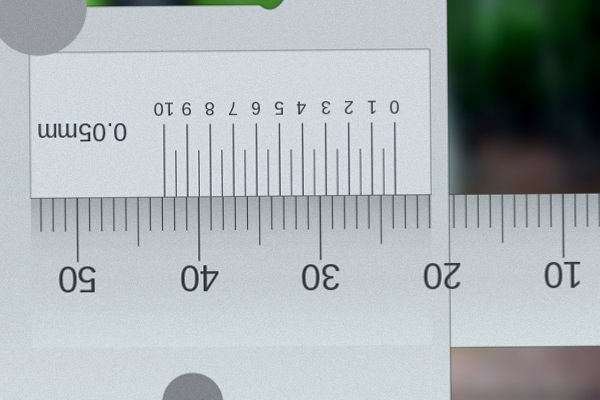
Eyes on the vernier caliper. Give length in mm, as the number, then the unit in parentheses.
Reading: 23.8 (mm)
